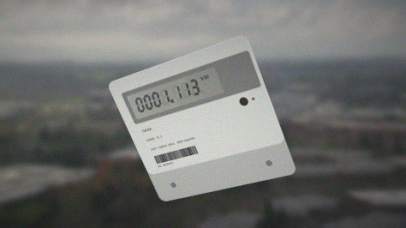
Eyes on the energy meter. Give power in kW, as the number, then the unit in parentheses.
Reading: 1.113 (kW)
